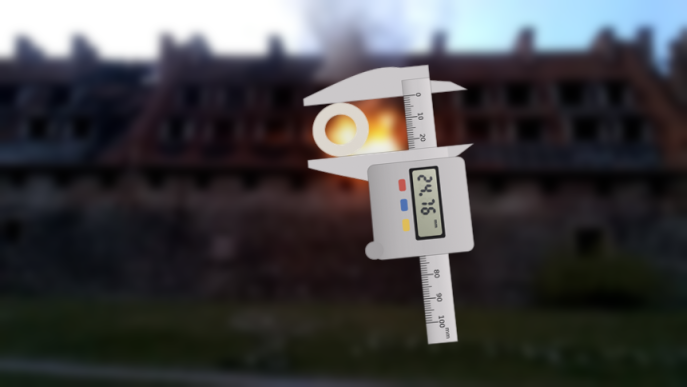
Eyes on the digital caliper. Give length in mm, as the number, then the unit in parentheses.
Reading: 24.76 (mm)
